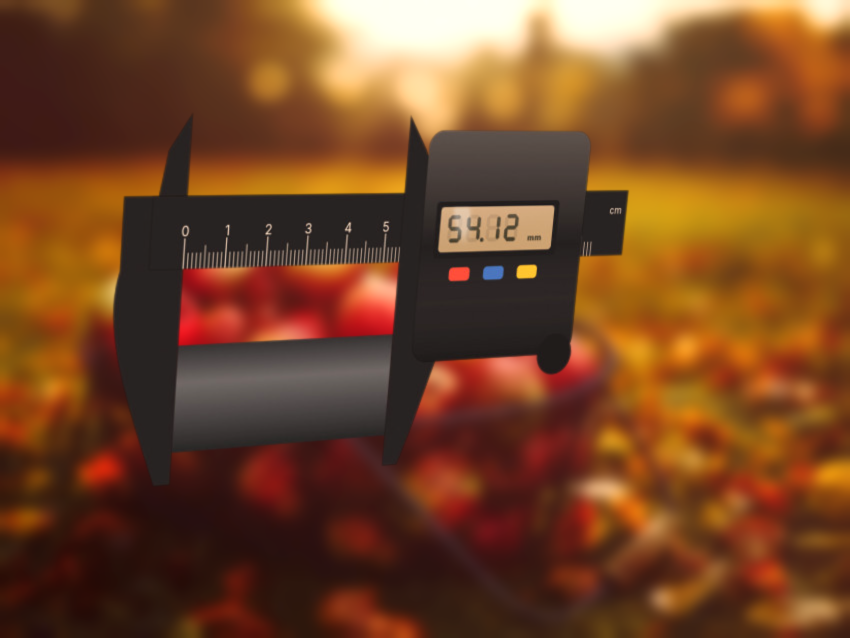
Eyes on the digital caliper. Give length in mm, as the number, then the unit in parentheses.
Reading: 54.12 (mm)
